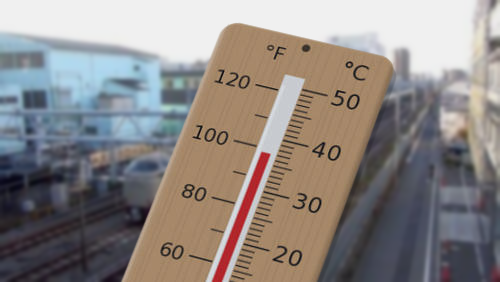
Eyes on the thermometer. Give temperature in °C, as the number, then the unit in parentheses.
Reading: 37 (°C)
